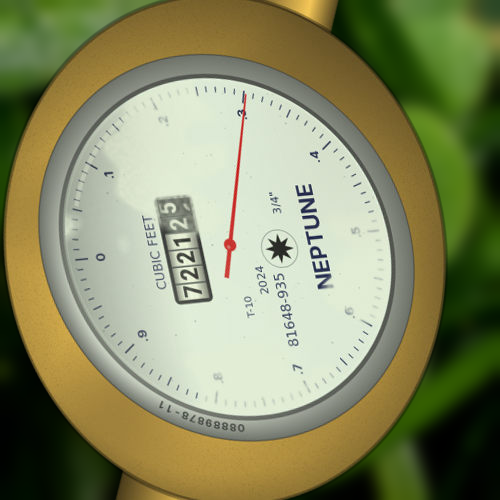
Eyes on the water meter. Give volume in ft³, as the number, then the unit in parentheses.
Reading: 722125.30 (ft³)
